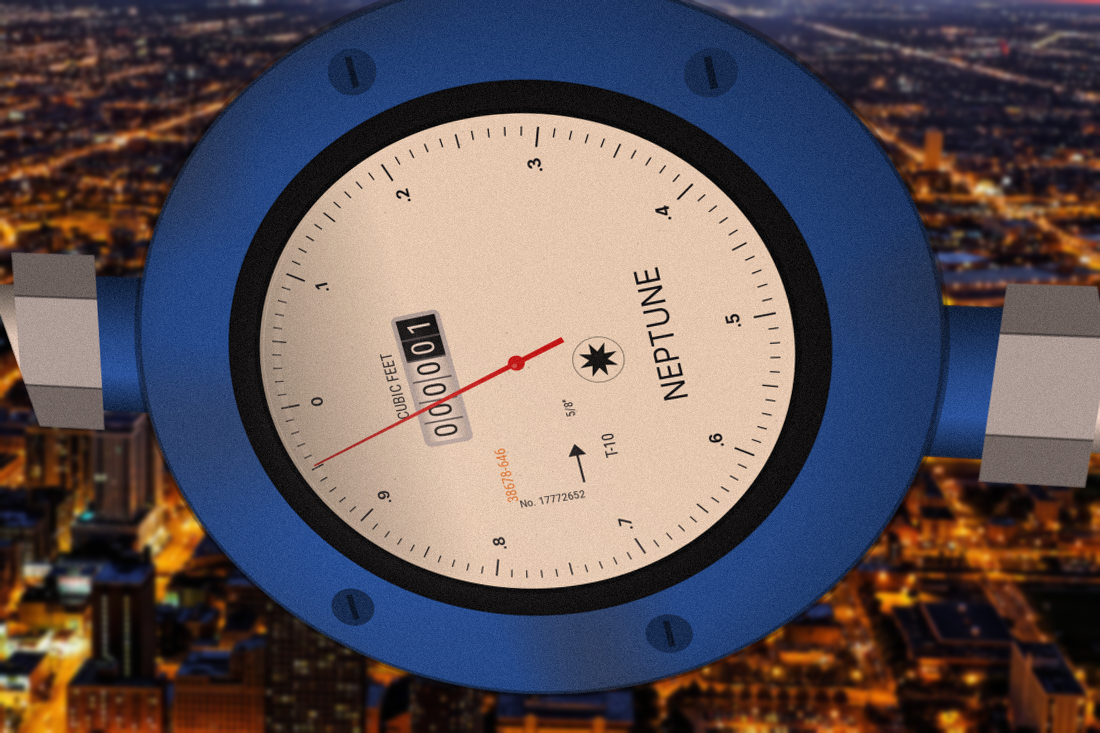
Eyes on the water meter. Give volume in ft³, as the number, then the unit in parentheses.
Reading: 0.95 (ft³)
